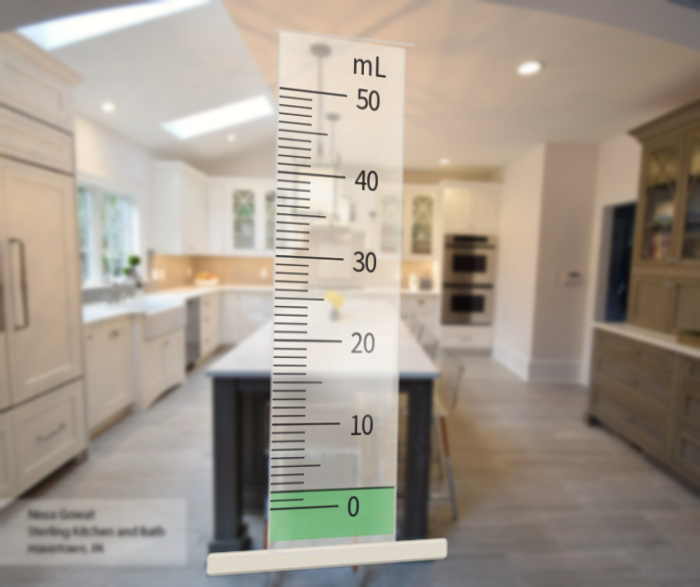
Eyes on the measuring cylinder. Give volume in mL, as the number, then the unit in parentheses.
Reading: 2 (mL)
